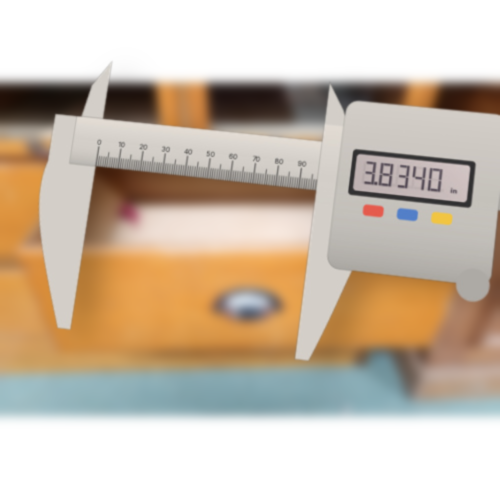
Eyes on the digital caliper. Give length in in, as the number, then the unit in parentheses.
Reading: 3.8340 (in)
